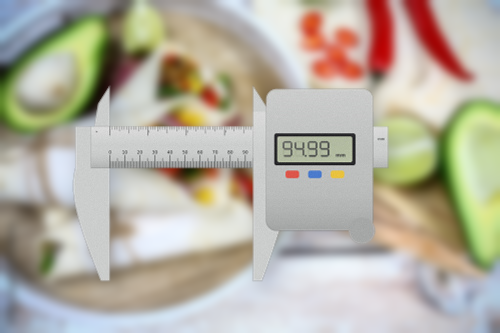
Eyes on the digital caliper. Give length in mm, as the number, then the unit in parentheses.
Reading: 94.99 (mm)
